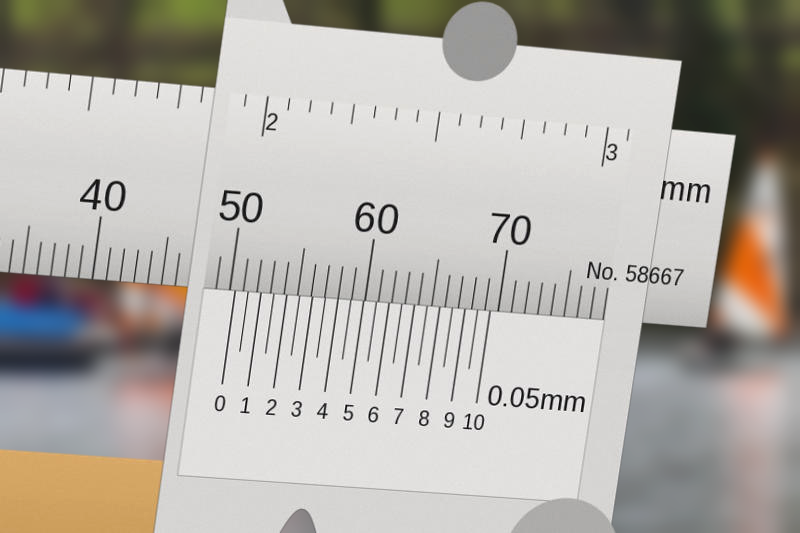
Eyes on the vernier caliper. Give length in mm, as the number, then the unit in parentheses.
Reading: 50.4 (mm)
